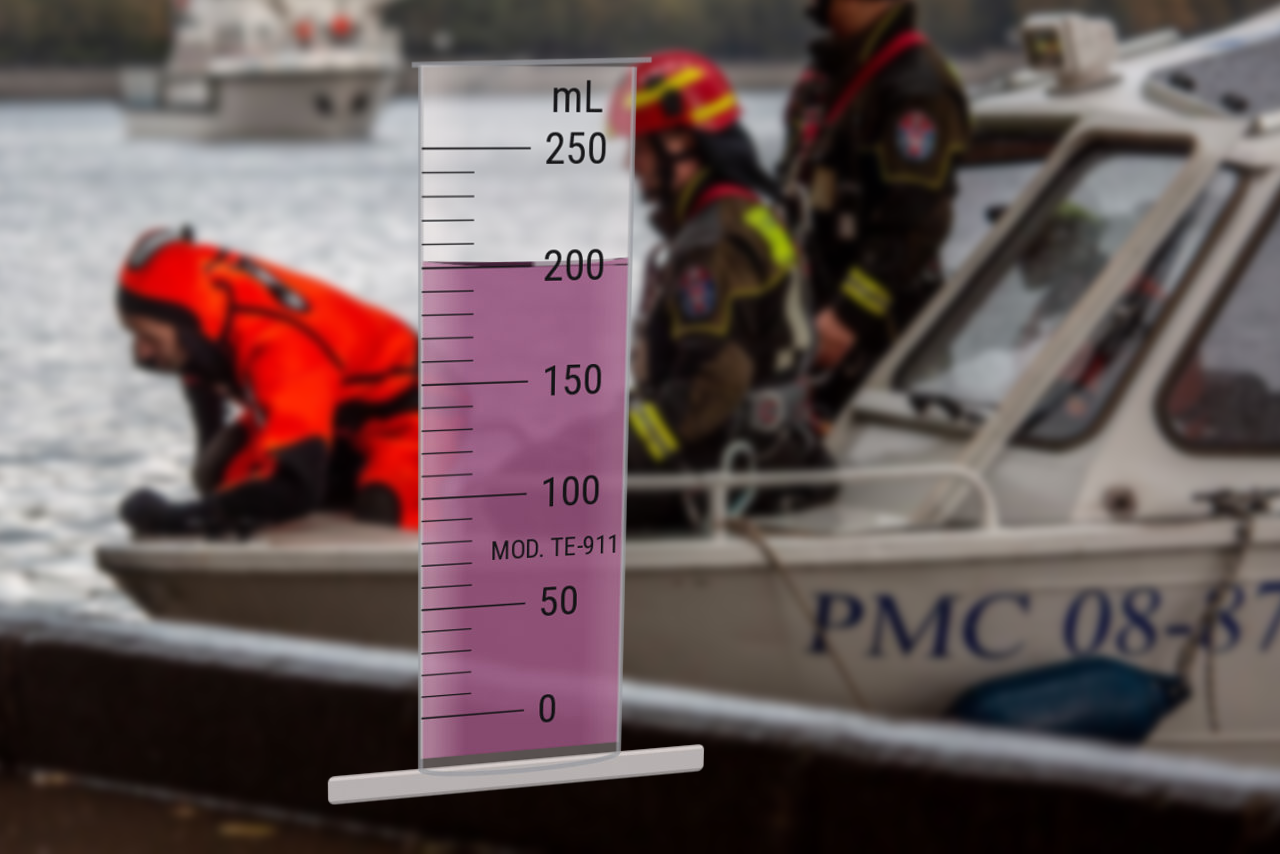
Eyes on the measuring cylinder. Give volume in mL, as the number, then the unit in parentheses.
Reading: 200 (mL)
